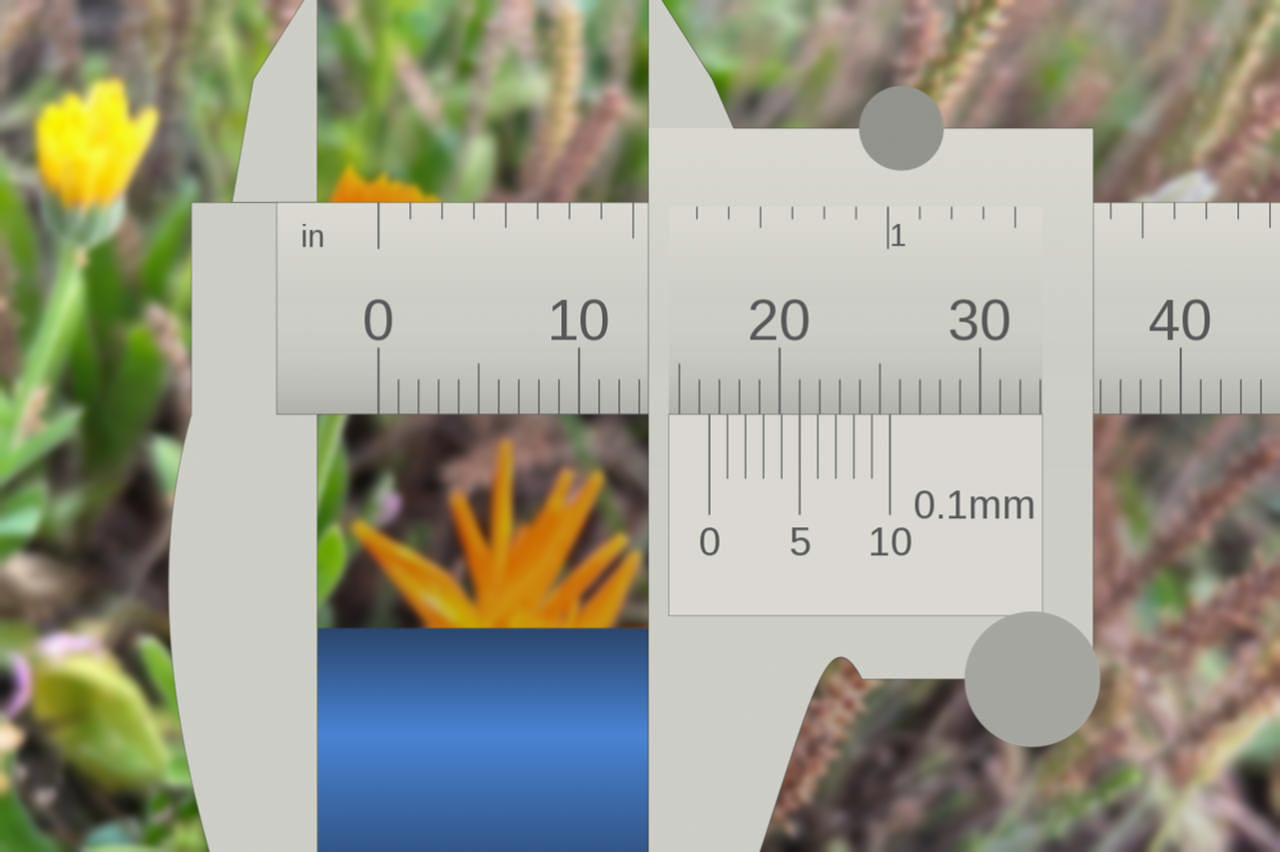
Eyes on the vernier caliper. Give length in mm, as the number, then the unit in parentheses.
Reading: 16.5 (mm)
